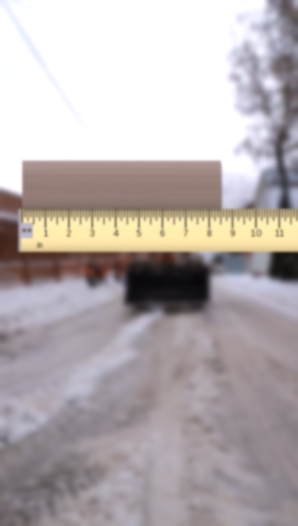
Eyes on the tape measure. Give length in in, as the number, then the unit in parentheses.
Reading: 8.5 (in)
